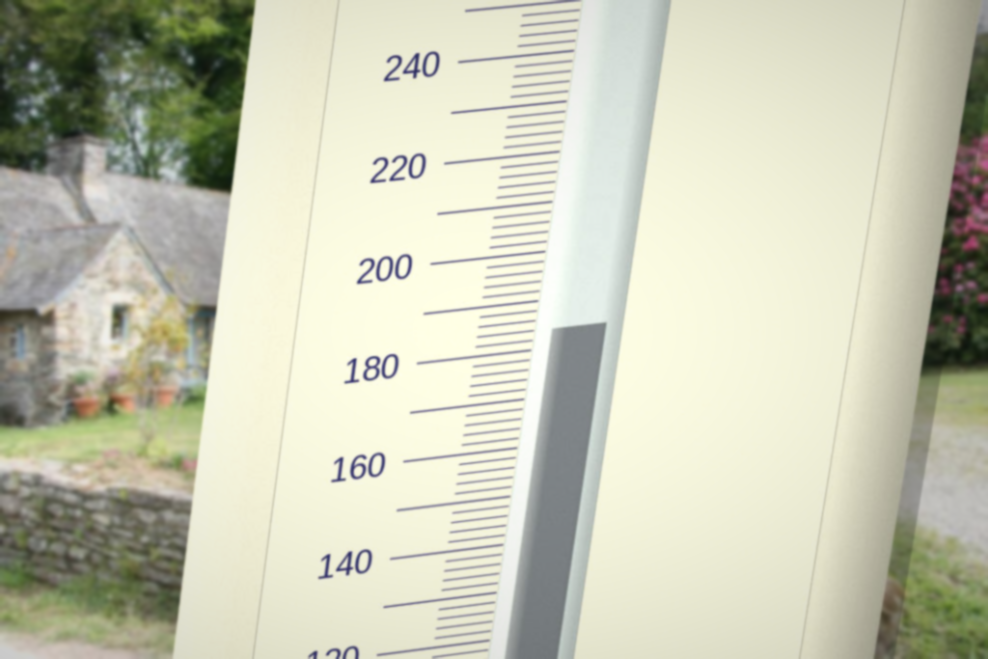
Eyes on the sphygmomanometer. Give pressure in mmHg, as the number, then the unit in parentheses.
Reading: 184 (mmHg)
